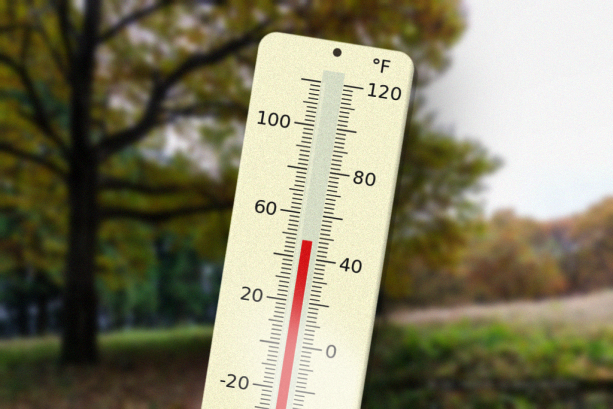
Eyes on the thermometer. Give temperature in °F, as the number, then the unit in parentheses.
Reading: 48 (°F)
